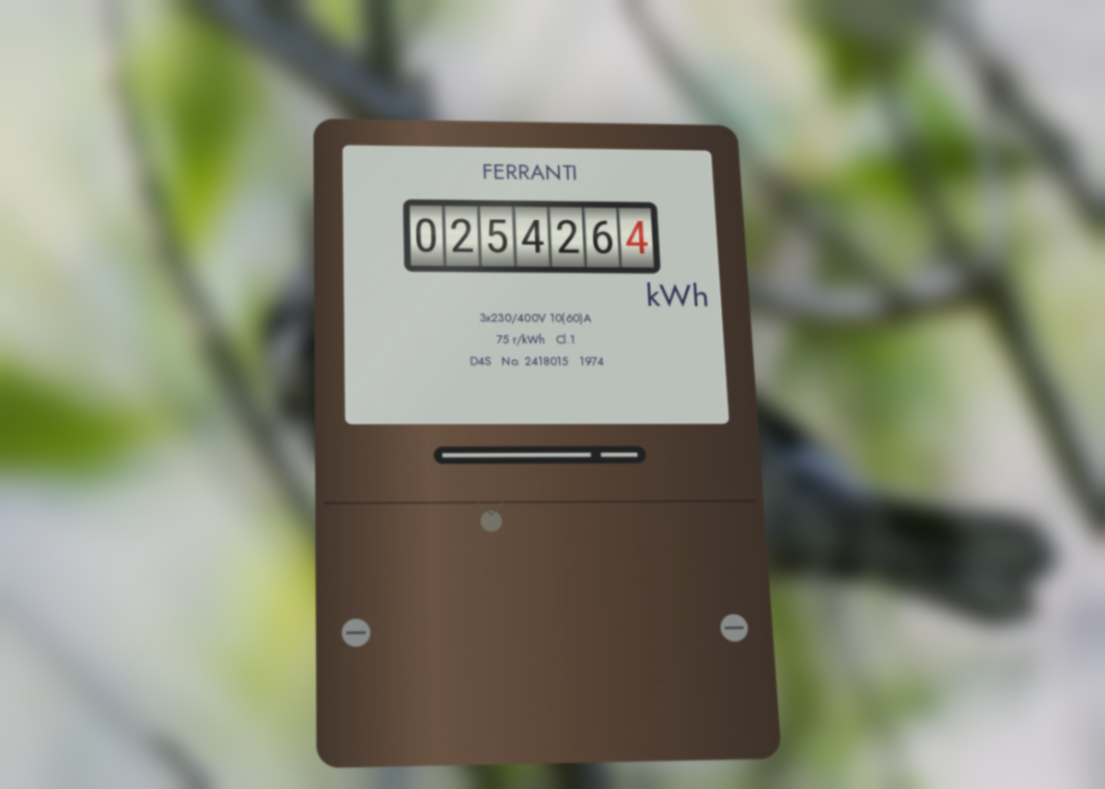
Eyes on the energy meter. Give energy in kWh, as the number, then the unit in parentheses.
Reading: 25426.4 (kWh)
